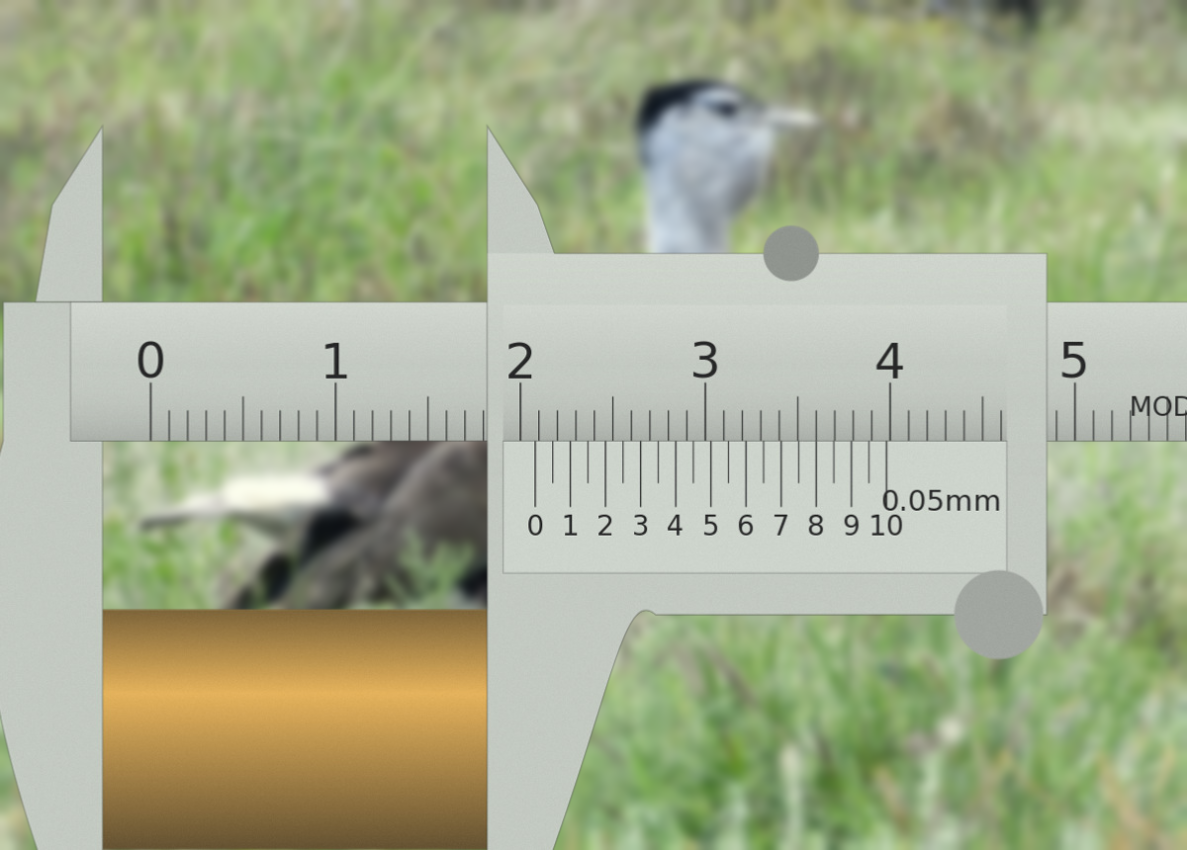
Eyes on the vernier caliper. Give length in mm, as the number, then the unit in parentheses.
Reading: 20.8 (mm)
